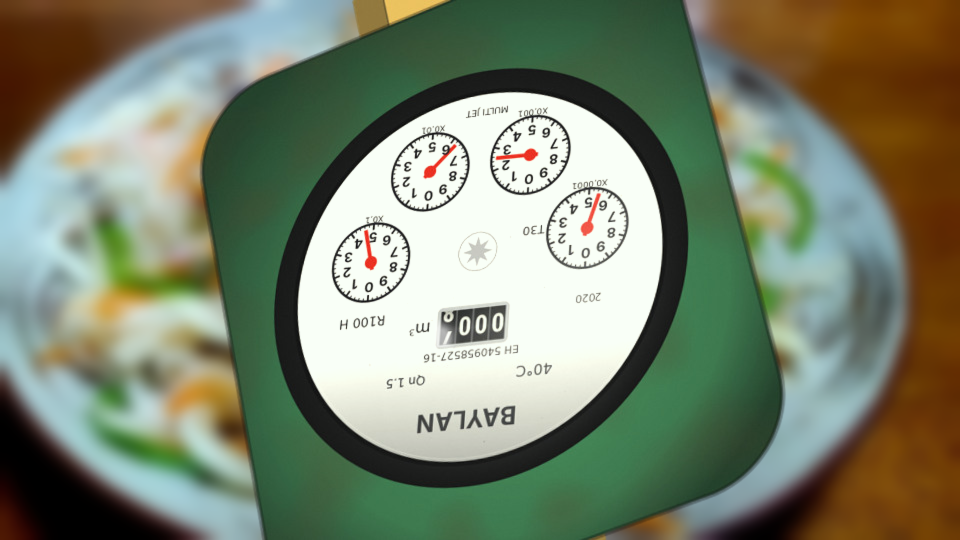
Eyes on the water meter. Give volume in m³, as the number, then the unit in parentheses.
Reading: 7.4625 (m³)
